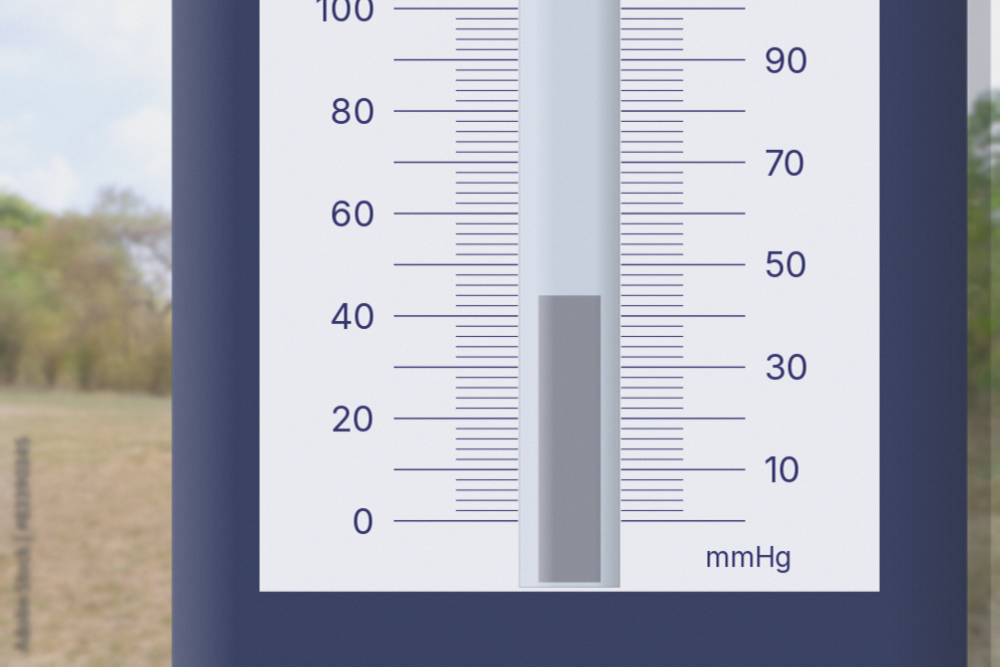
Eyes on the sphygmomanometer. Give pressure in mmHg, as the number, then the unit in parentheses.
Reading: 44 (mmHg)
